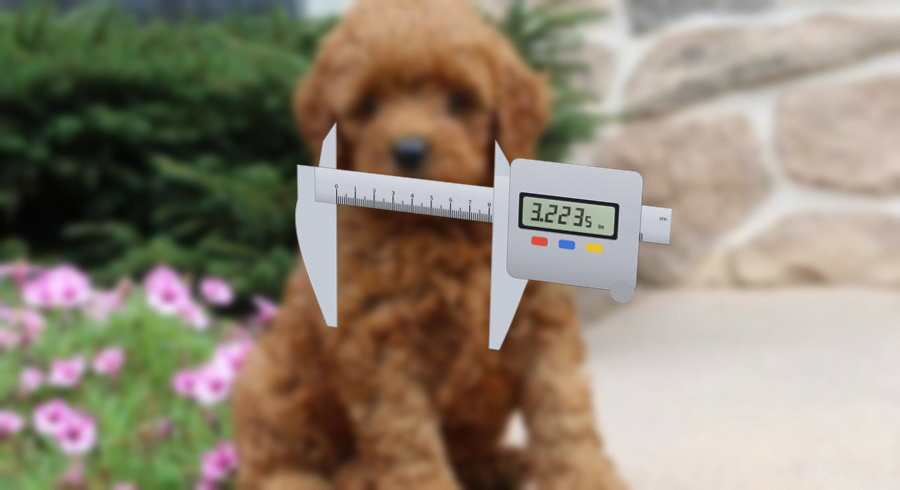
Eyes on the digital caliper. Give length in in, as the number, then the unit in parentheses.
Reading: 3.2235 (in)
